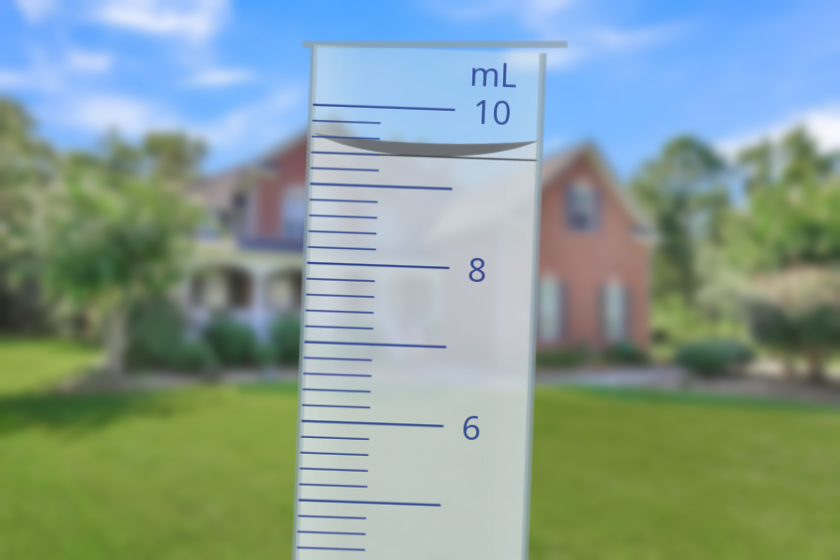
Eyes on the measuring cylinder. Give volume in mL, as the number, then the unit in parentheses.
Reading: 9.4 (mL)
